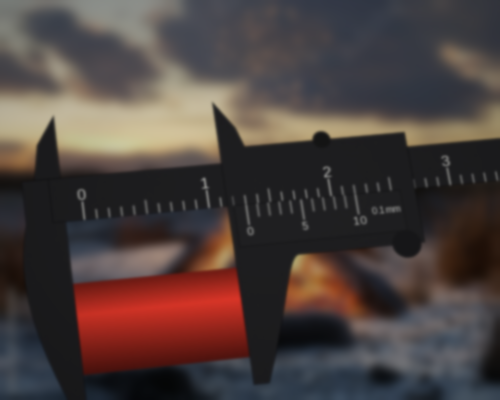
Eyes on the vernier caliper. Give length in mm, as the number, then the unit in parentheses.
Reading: 13.0 (mm)
